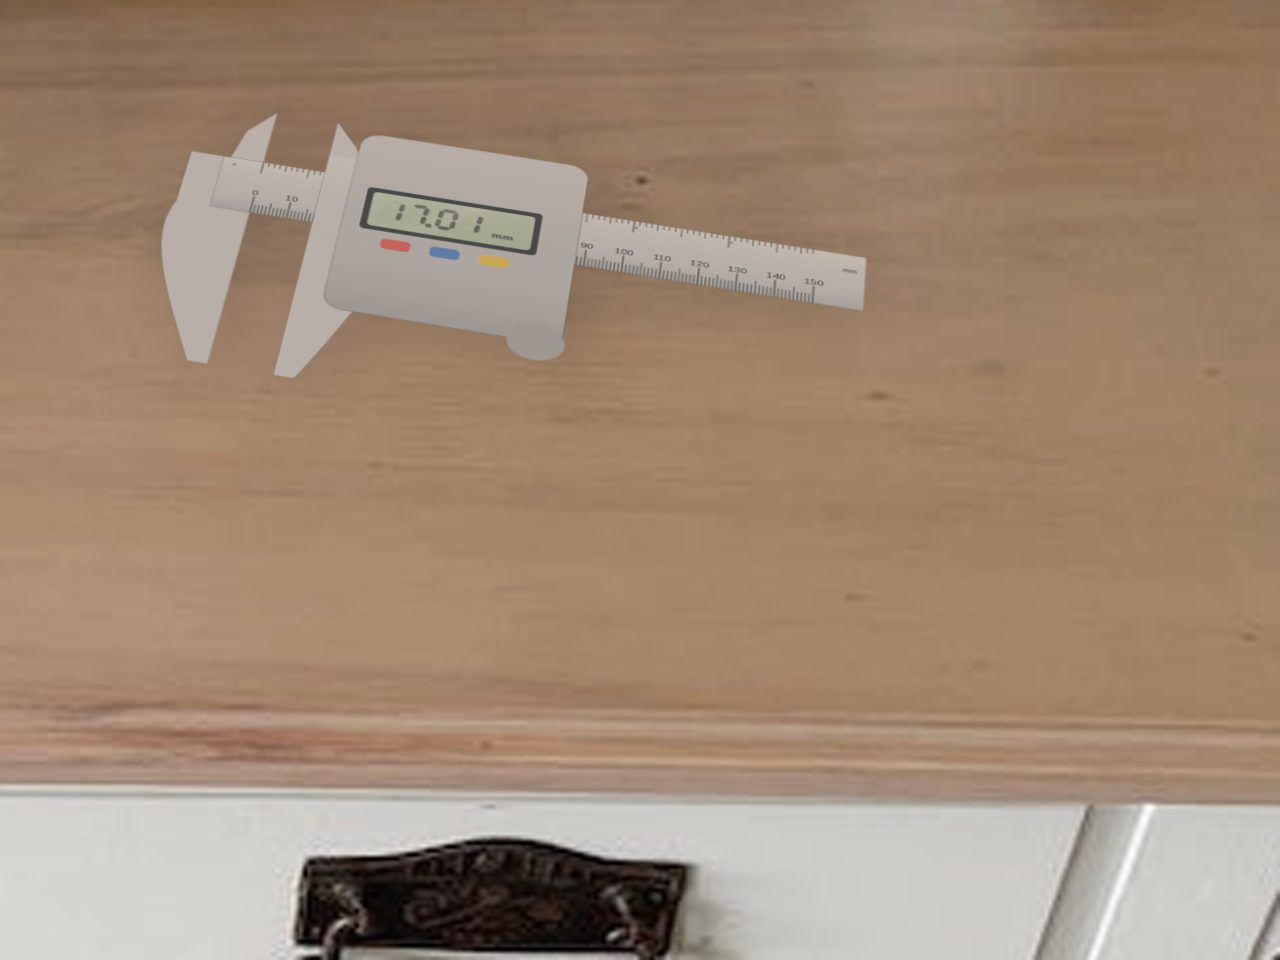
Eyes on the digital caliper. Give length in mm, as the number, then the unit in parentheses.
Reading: 17.01 (mm)
